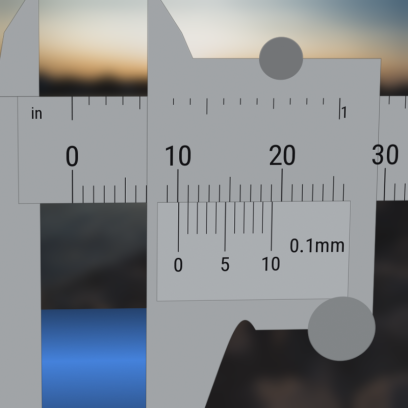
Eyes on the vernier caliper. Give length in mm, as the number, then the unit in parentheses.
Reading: 10.1 (mm)
